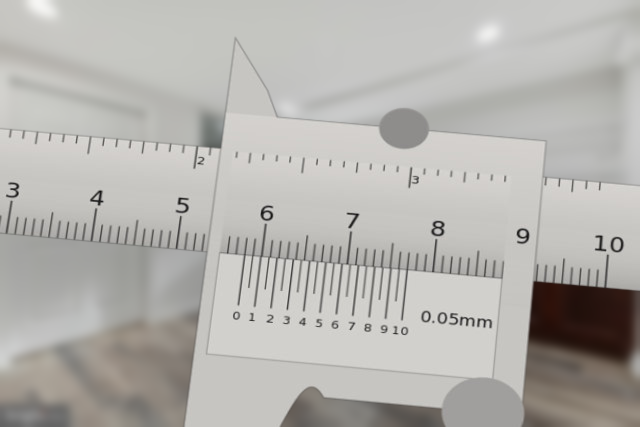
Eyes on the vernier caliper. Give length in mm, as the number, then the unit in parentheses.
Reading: 58.0 (mm)
